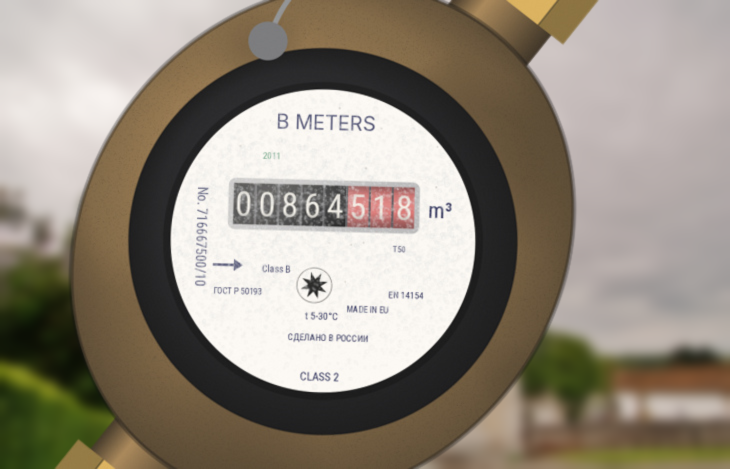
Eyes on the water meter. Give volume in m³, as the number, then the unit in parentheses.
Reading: 864.518 (m³)
